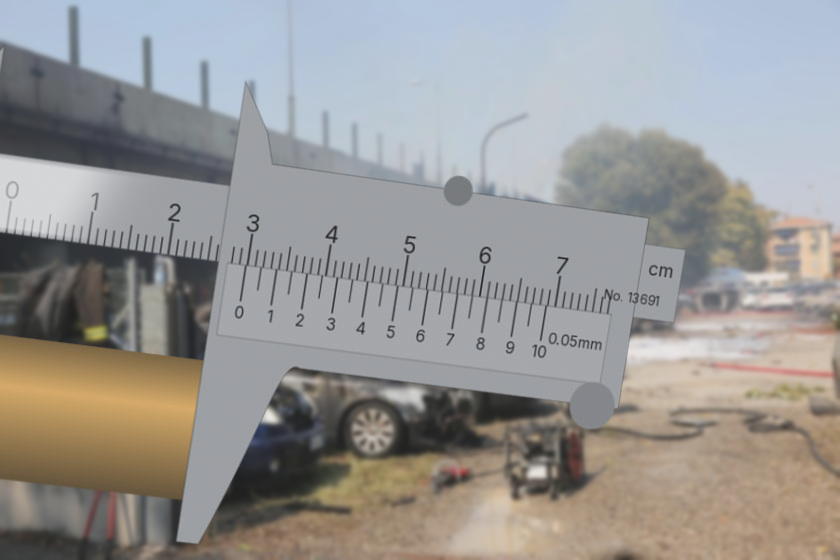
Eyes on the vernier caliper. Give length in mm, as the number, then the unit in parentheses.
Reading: 29.8 (mm)
